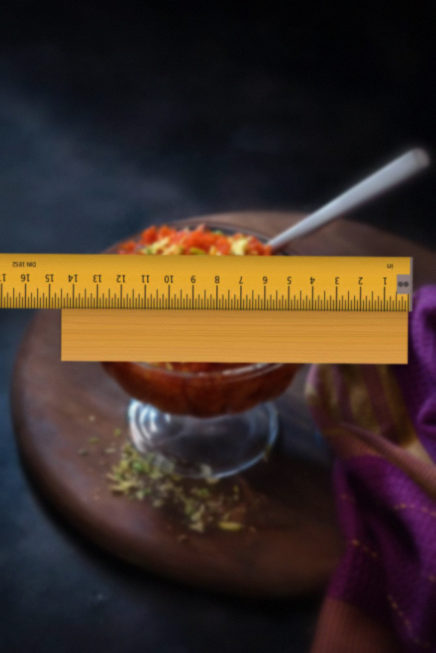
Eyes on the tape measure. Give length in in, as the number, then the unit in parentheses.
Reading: 14.5 (in)
